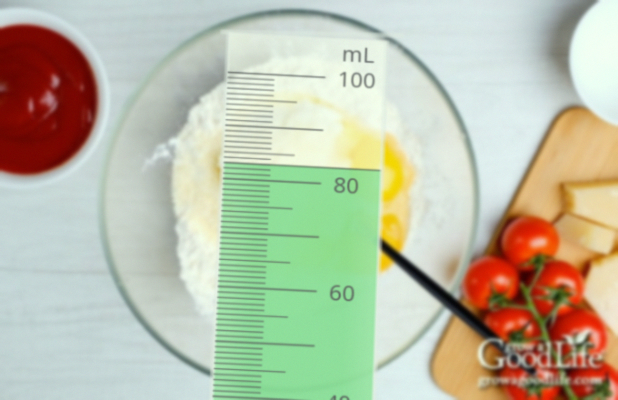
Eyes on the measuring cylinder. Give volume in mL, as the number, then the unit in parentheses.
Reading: 83 (mL)
